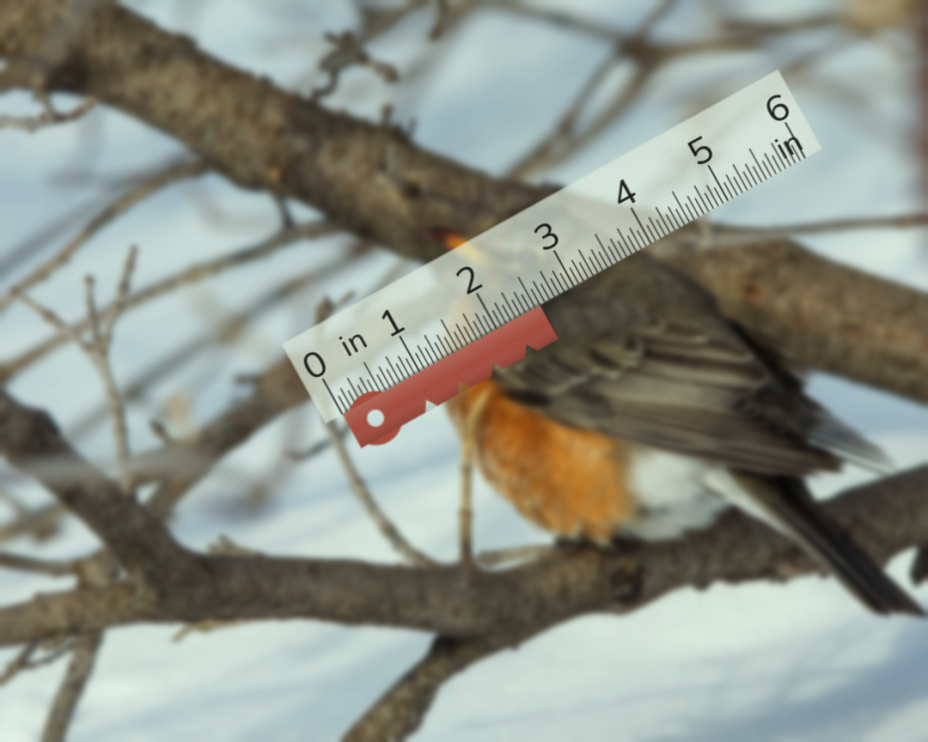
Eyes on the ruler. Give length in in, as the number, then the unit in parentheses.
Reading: 2.5625 (in)
